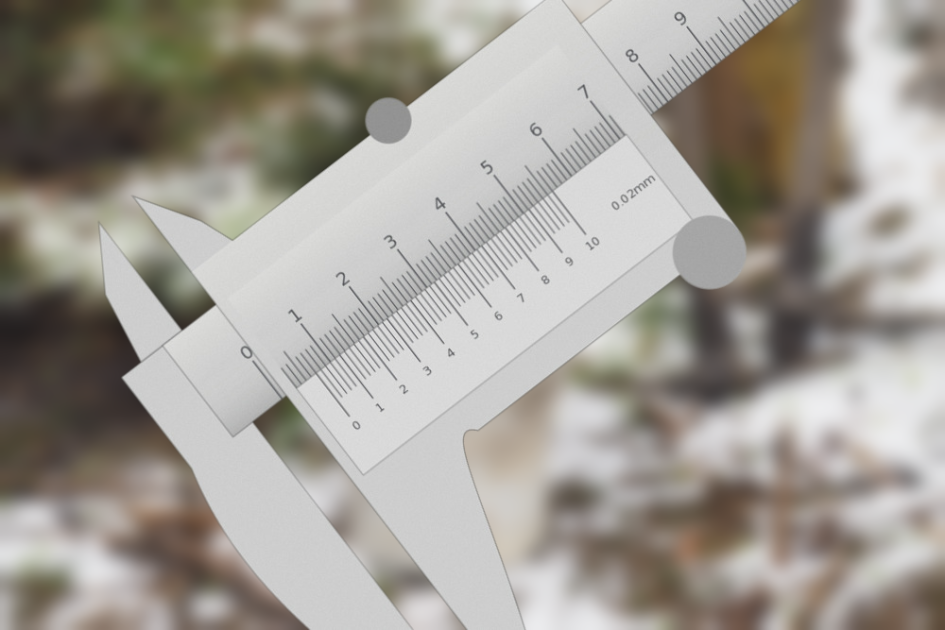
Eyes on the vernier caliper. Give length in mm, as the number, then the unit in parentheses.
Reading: 7.0 (mm)
